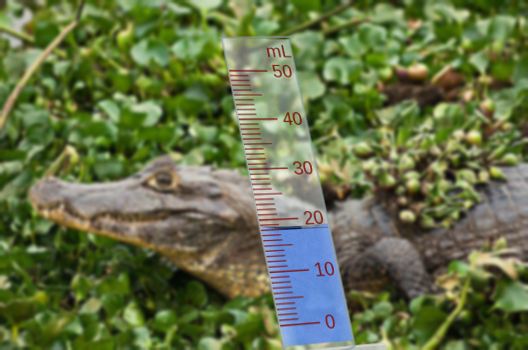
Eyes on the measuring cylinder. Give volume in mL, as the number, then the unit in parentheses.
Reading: 18 (mL)
